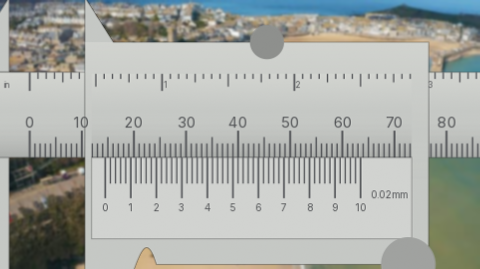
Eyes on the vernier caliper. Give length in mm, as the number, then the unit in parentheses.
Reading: 14.5 (mm)
